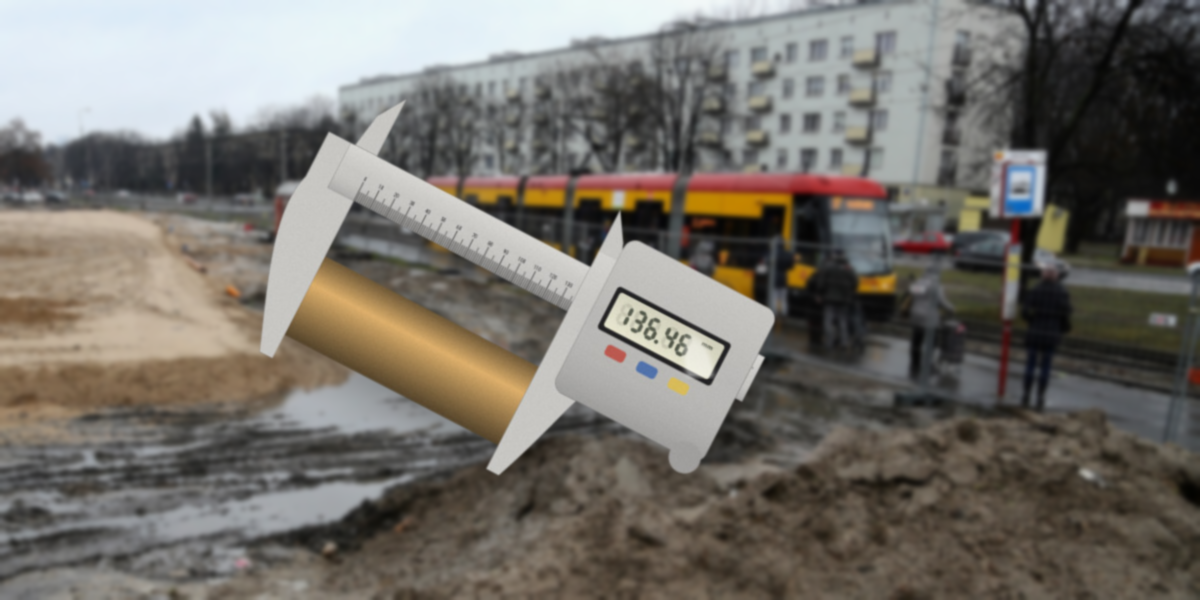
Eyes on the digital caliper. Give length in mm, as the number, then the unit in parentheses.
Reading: 136.46 (mm)
